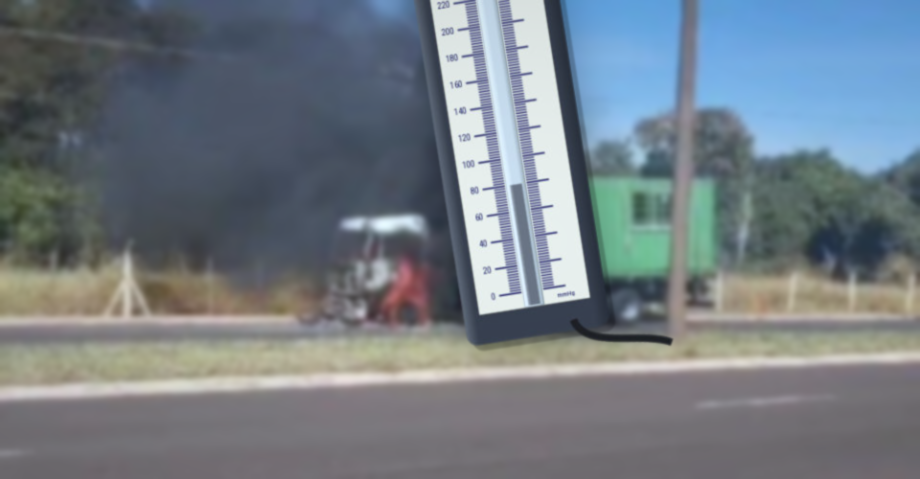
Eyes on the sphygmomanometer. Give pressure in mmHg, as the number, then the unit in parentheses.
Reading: 80 (mmHg)
